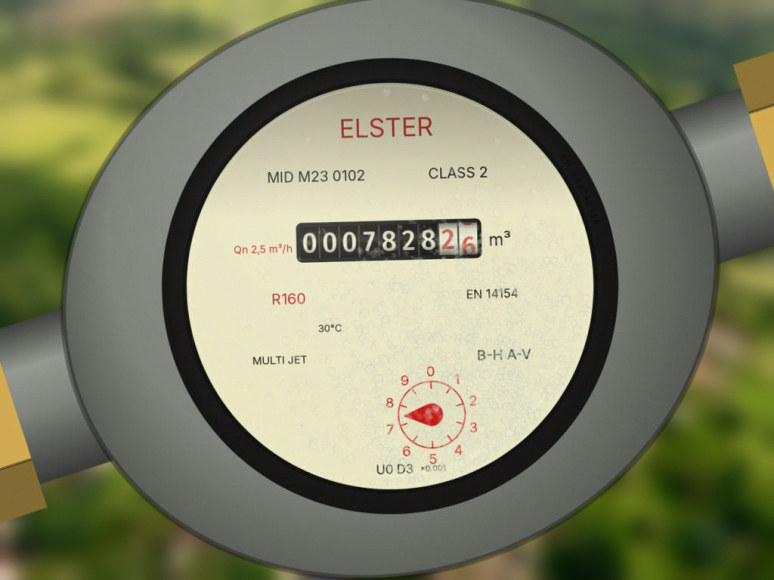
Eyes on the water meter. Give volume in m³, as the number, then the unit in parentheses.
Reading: 7828.257 (m³)
